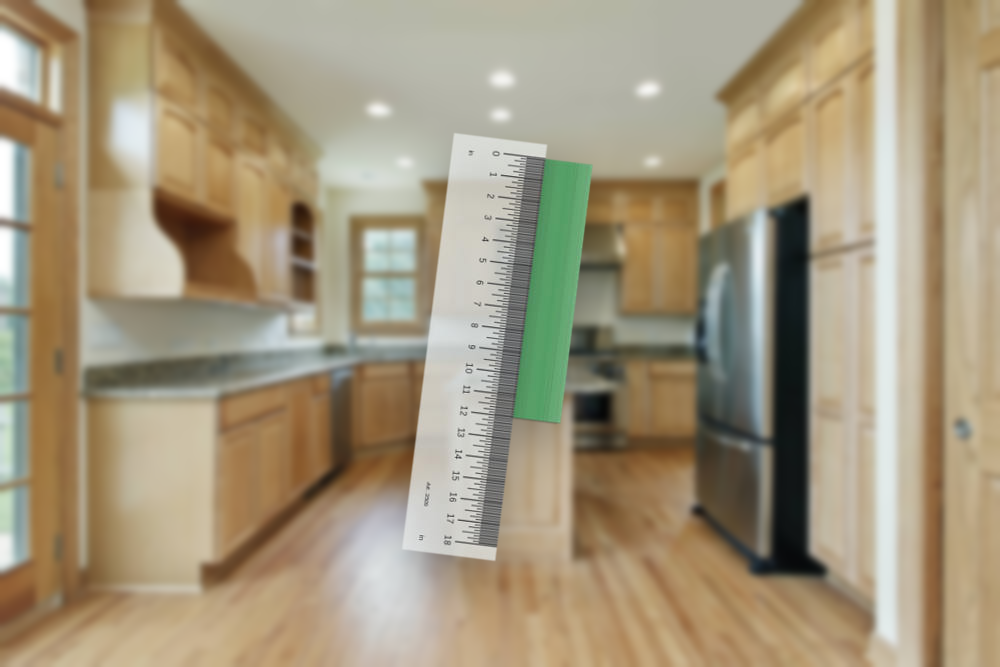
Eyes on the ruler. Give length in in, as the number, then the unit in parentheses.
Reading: 12 (in)
